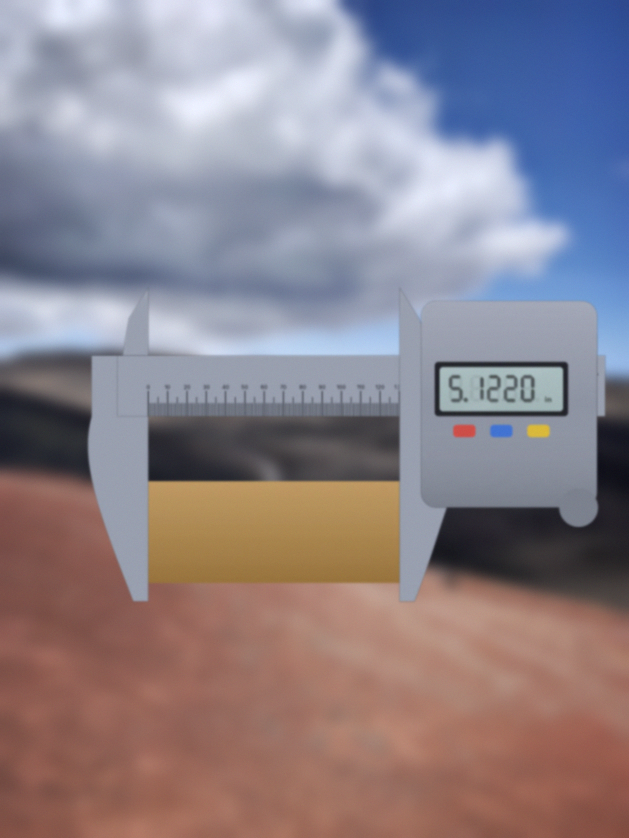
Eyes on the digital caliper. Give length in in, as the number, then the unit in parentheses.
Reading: 5.1220 (in)
